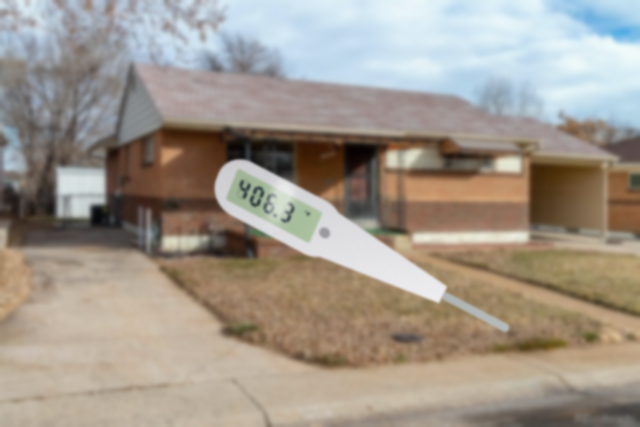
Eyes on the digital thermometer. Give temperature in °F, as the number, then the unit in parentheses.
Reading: 406.3 (°F)
